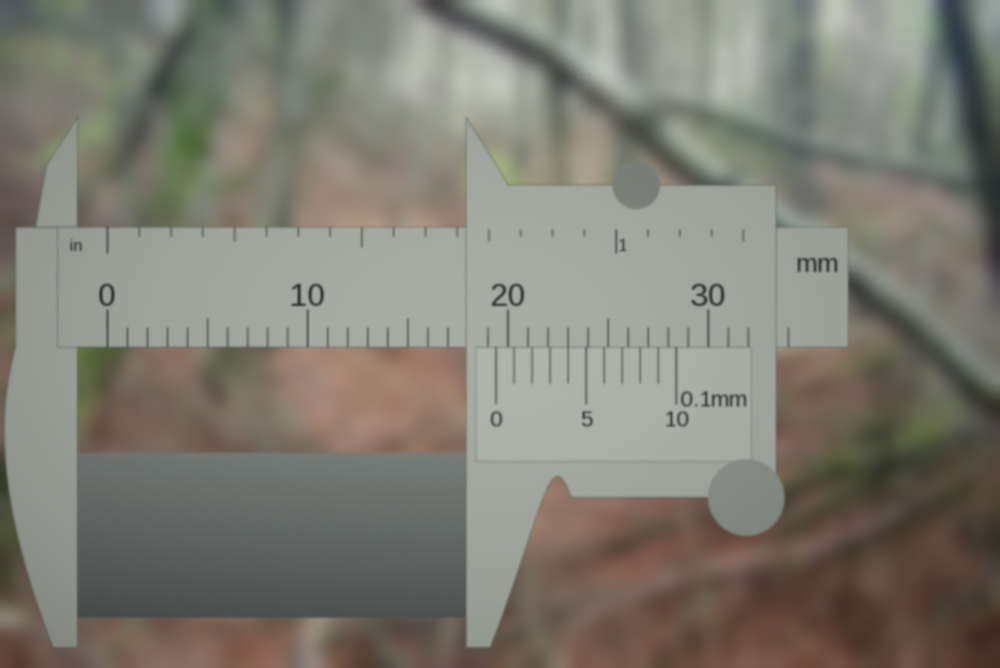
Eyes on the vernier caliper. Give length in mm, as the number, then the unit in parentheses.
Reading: 19.4 (mm)
